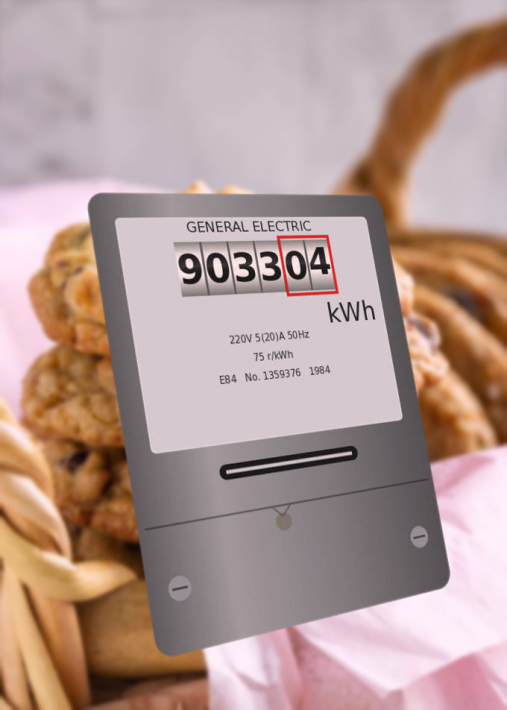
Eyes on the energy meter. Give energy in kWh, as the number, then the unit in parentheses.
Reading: 9033.04 (kWh)
